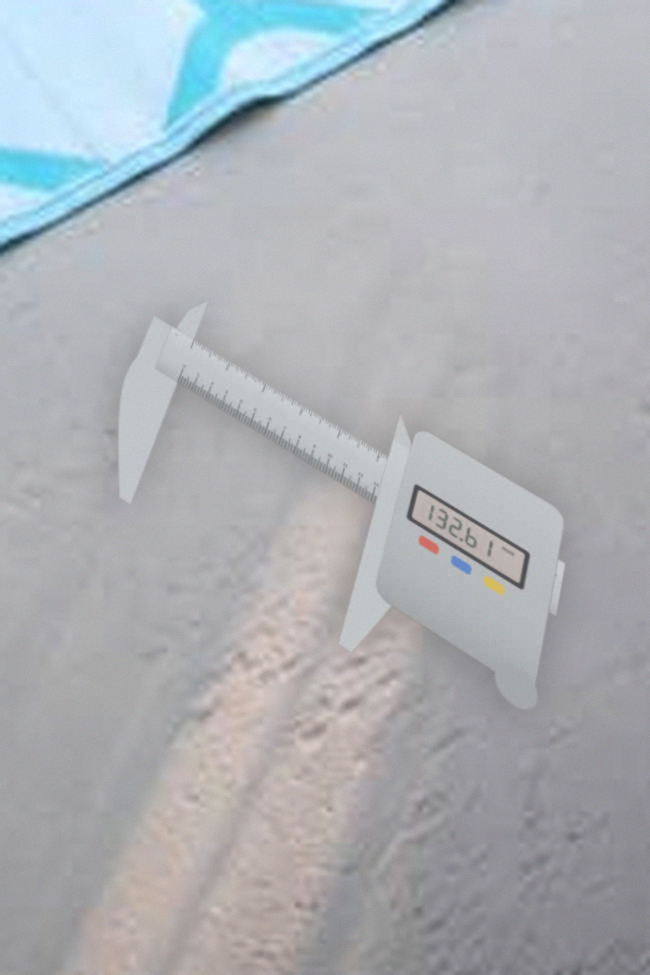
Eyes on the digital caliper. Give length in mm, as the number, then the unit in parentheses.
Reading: 132.61 (mm)
